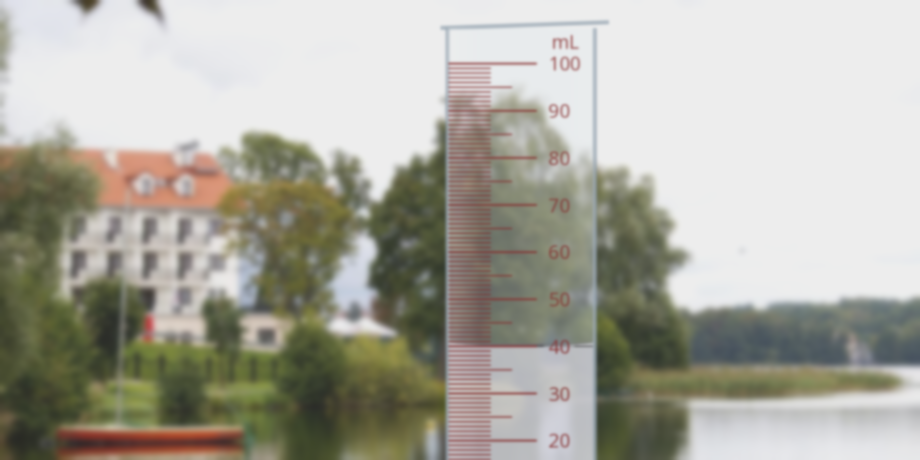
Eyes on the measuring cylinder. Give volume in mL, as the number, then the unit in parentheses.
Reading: 40 (mL)
